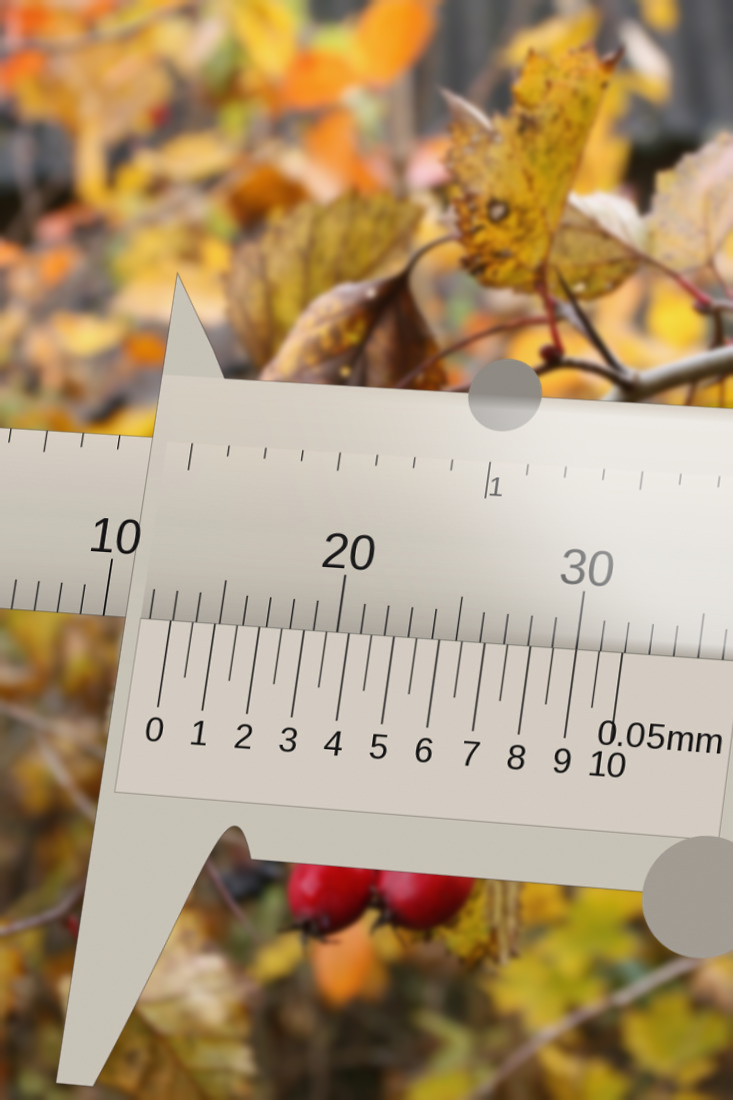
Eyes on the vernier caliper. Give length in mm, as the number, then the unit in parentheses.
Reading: 12.9 (mm)
